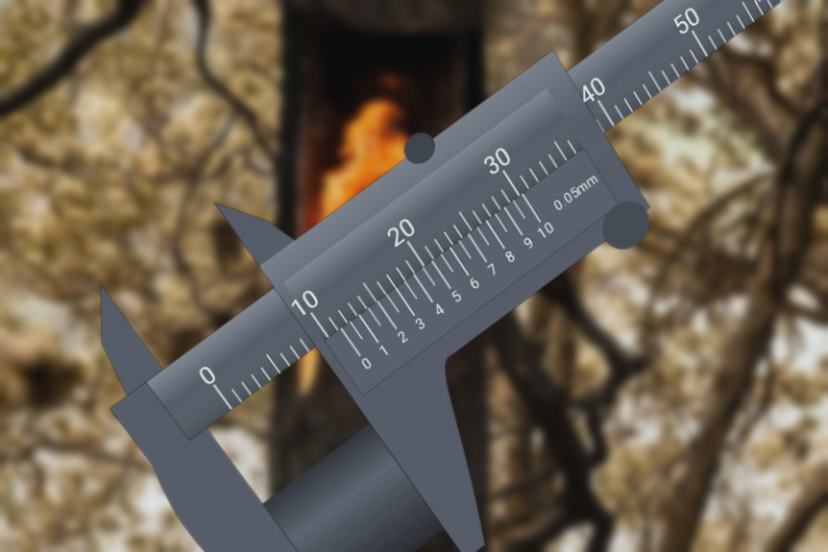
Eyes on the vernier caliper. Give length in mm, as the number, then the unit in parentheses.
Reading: 11.3 (mm)
